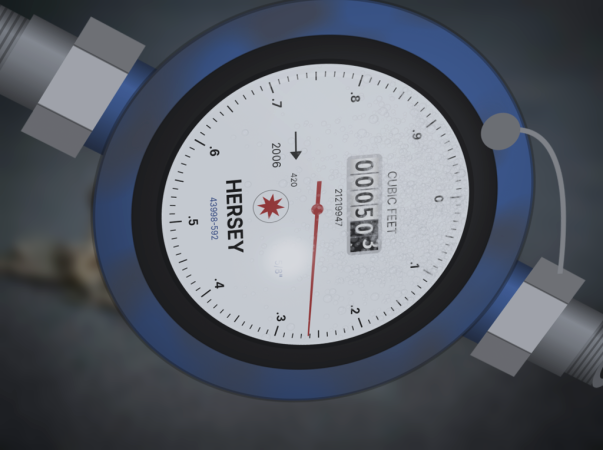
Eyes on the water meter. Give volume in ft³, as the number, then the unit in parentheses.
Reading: 503.26 (ft³)
